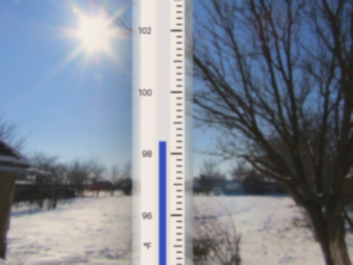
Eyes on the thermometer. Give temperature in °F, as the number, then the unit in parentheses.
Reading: 98.4 (°F)
